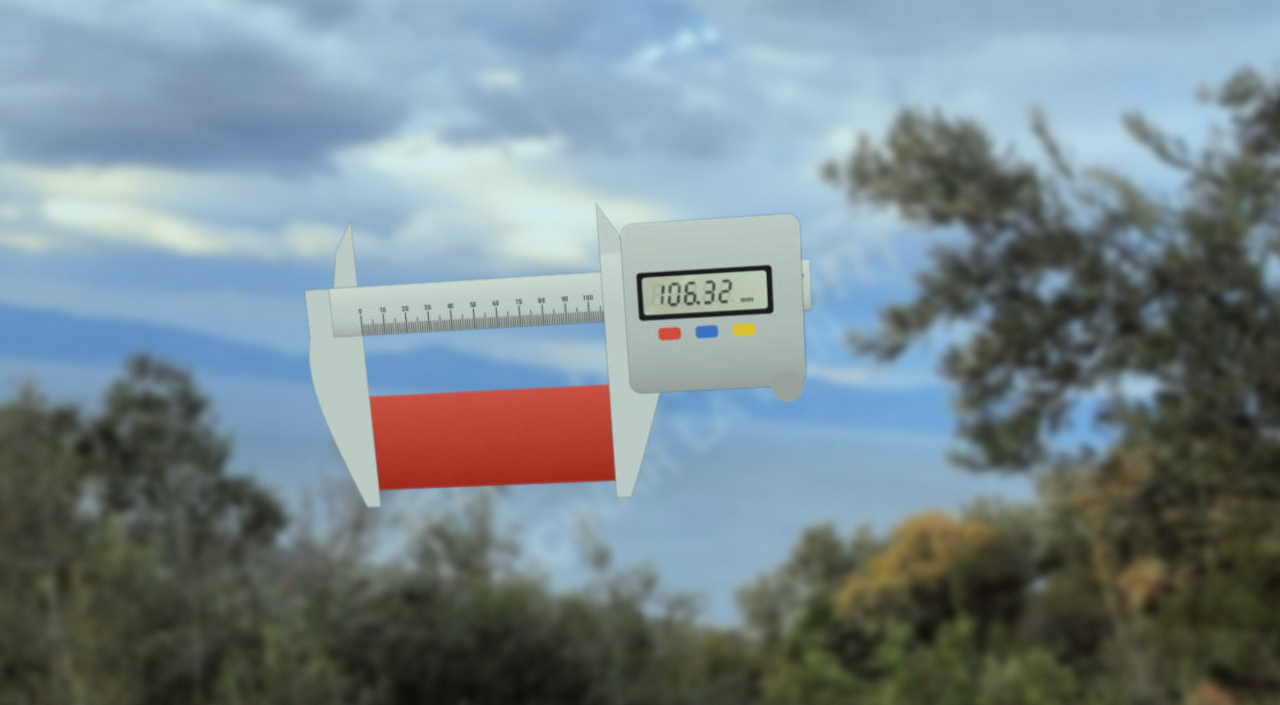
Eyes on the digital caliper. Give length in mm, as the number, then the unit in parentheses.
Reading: 106.32 (mm)
